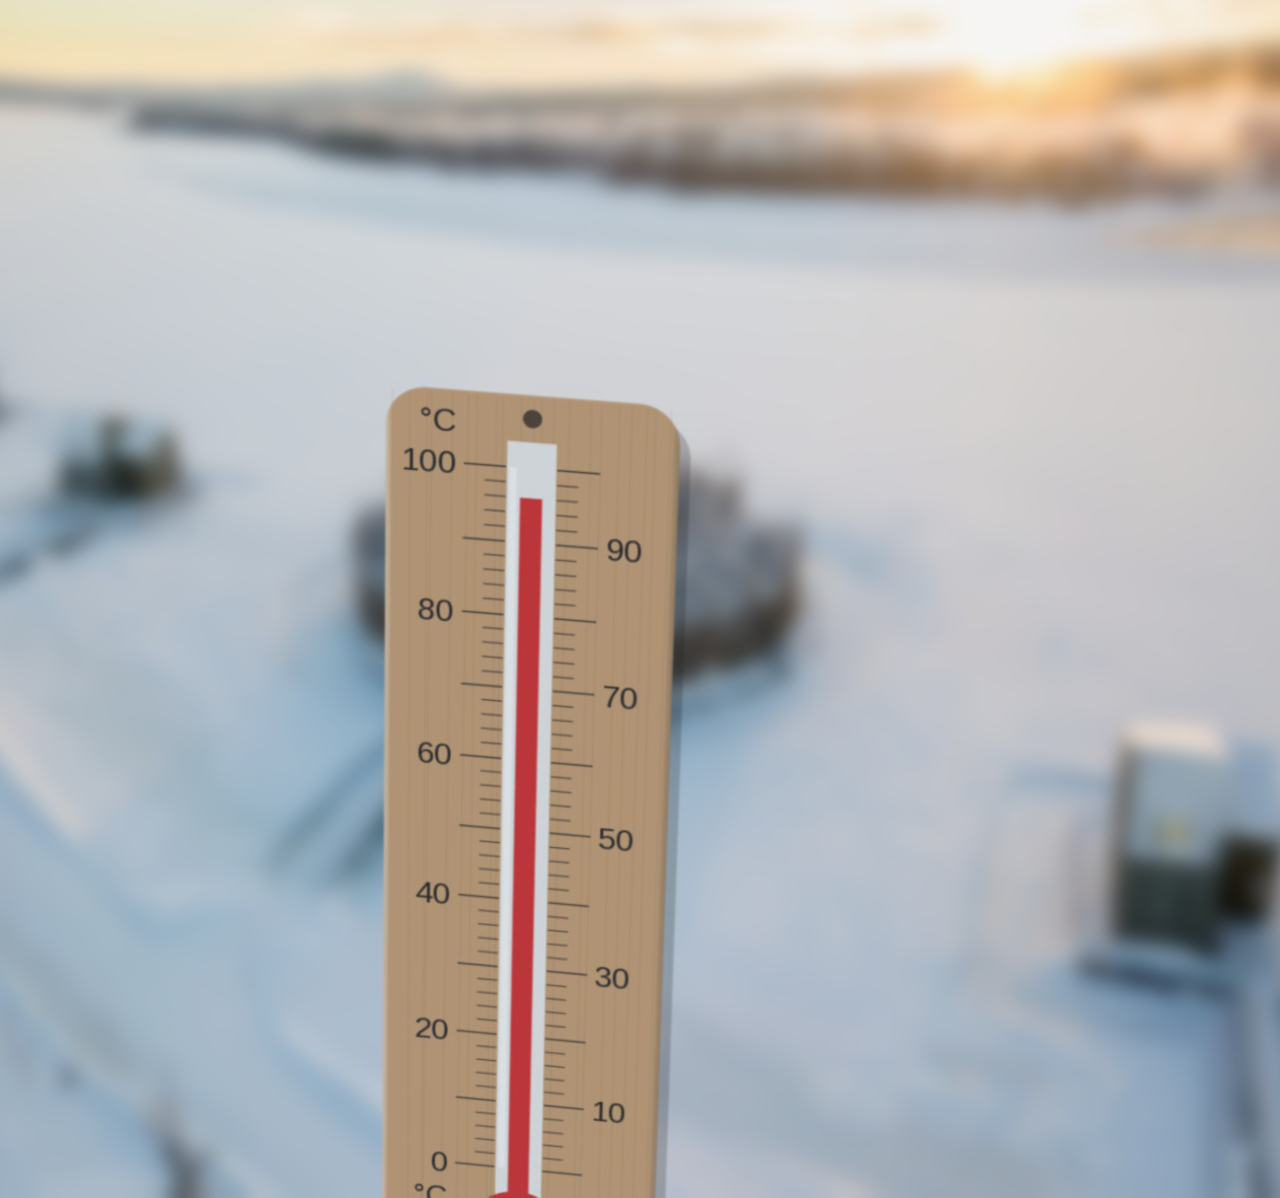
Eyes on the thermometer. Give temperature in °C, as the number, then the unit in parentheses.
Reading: 96 (°C)
